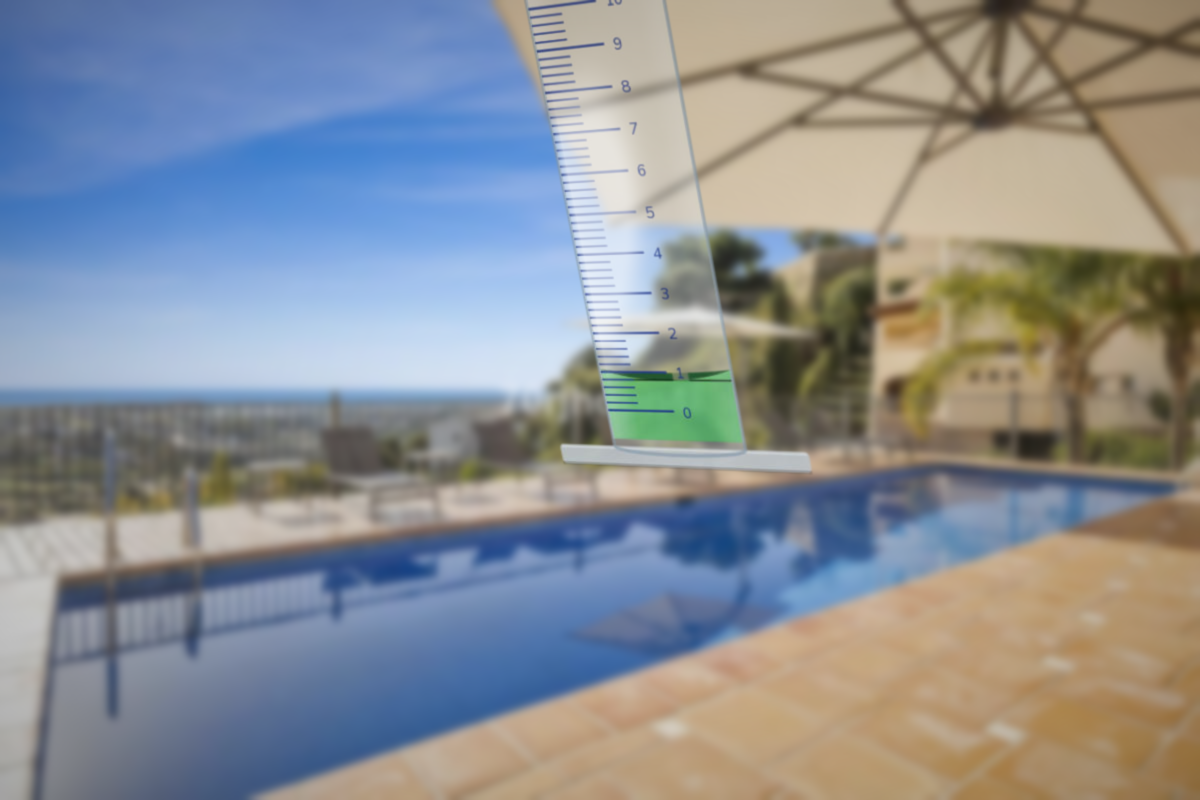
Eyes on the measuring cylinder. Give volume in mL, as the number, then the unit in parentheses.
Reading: 0.8 (mL)
